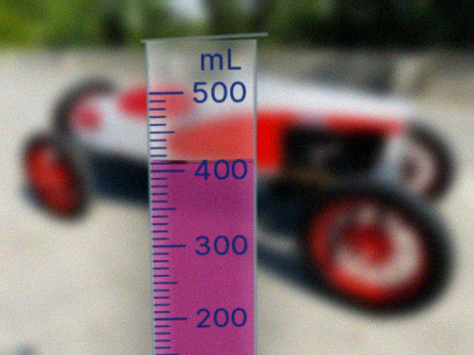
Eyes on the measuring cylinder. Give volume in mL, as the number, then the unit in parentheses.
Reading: 410 (mL)
